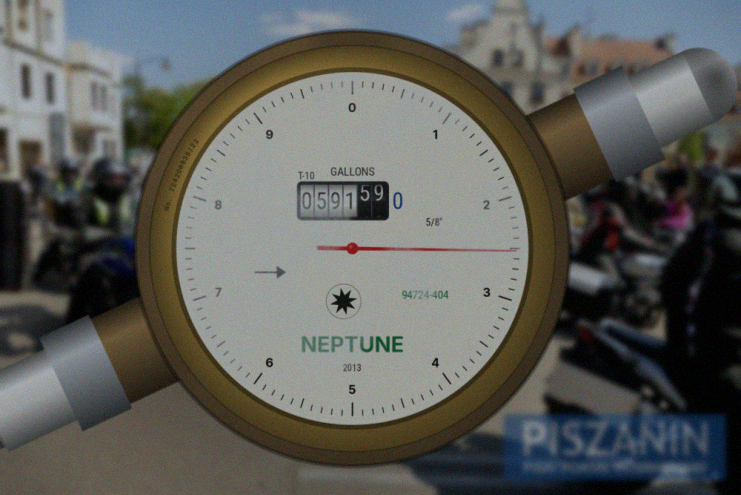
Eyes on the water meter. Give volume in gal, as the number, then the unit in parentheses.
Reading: 591592.5 (gal)
